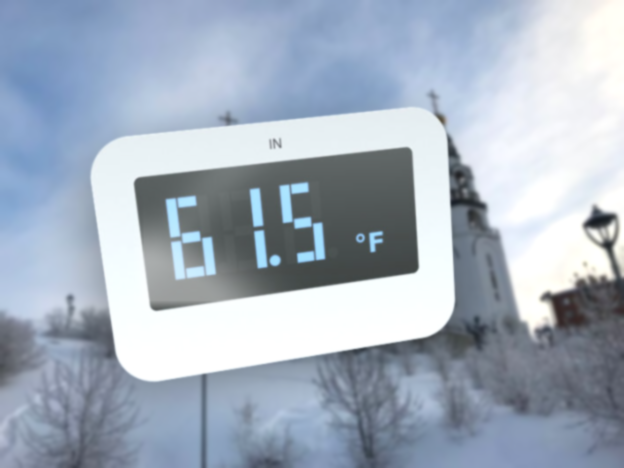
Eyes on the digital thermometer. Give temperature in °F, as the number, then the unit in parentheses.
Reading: 61.5 (°F)
